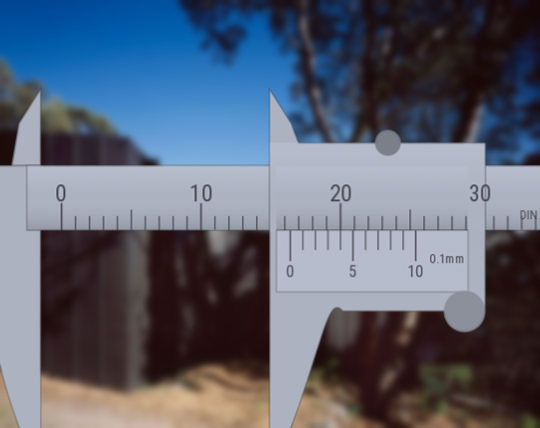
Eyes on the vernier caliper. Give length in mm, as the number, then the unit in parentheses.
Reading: 16.4 (mm)
